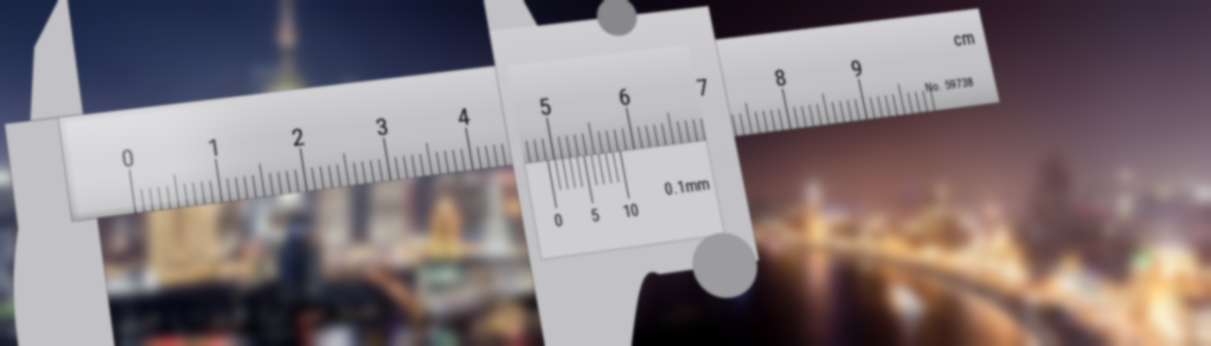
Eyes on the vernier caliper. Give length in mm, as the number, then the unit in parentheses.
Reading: 49.2 (mm)
